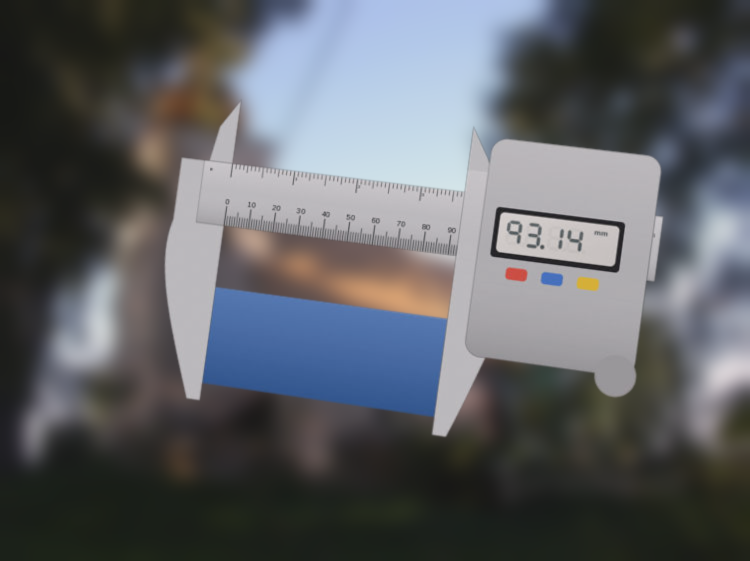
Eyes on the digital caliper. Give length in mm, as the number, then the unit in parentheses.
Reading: 93.14 (mm)
